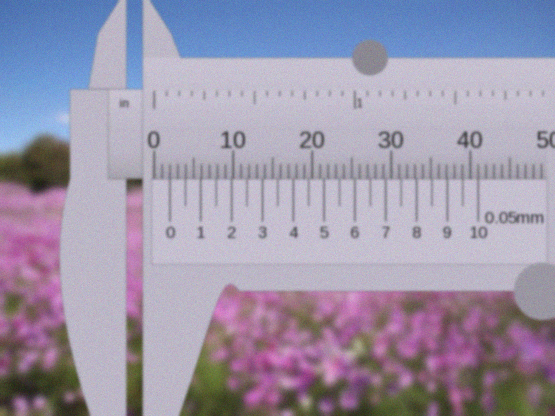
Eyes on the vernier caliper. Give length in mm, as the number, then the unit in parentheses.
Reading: 2.0 (mm)
